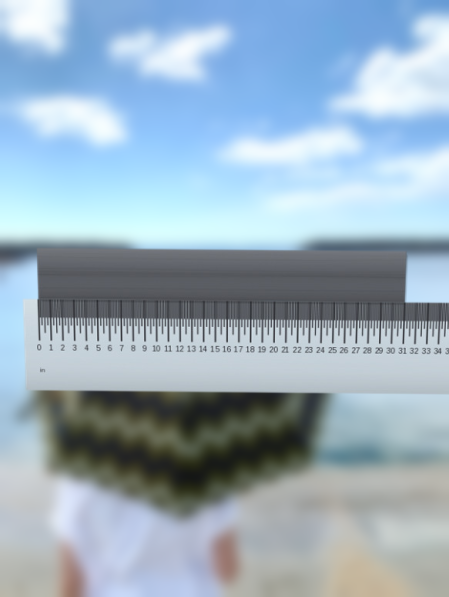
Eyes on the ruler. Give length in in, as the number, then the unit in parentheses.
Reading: 31 (in)
